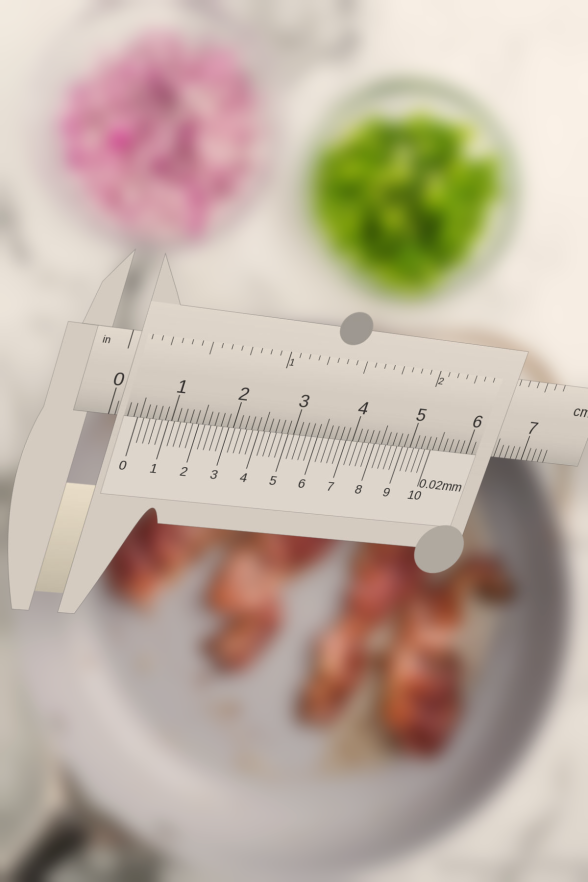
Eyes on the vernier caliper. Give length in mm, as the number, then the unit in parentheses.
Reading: 4.6 (mm)
